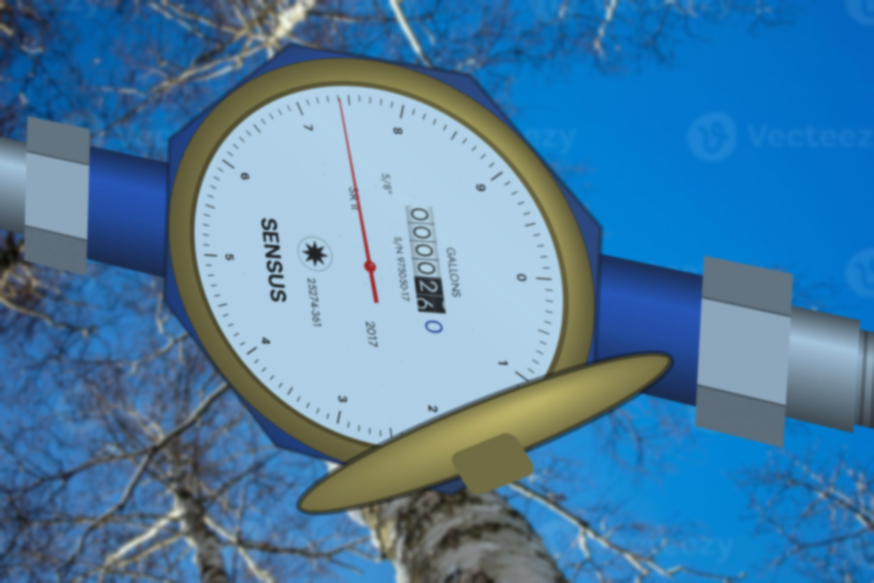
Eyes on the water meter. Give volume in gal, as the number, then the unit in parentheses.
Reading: 257.4 (gal)
